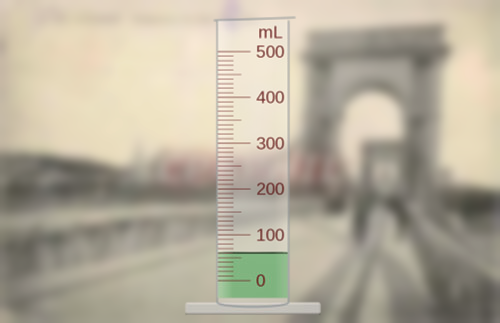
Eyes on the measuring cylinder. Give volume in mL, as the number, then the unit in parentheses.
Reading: 60 (mL)
